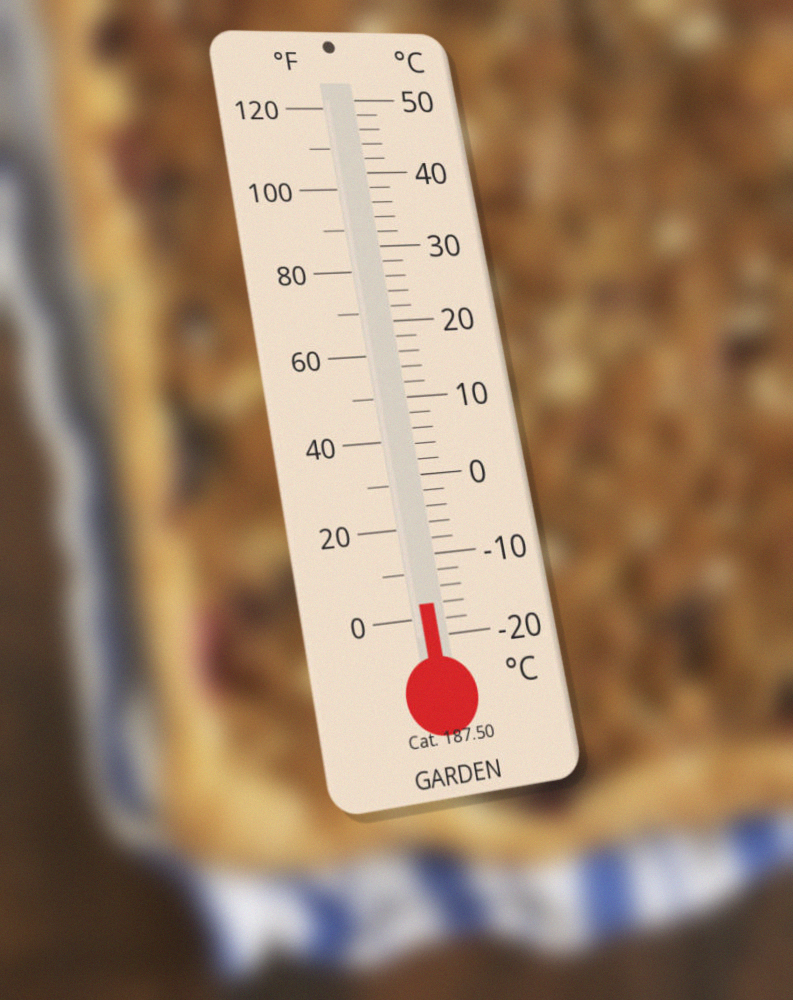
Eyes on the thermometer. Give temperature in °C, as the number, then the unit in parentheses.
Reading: -16 (°C)
